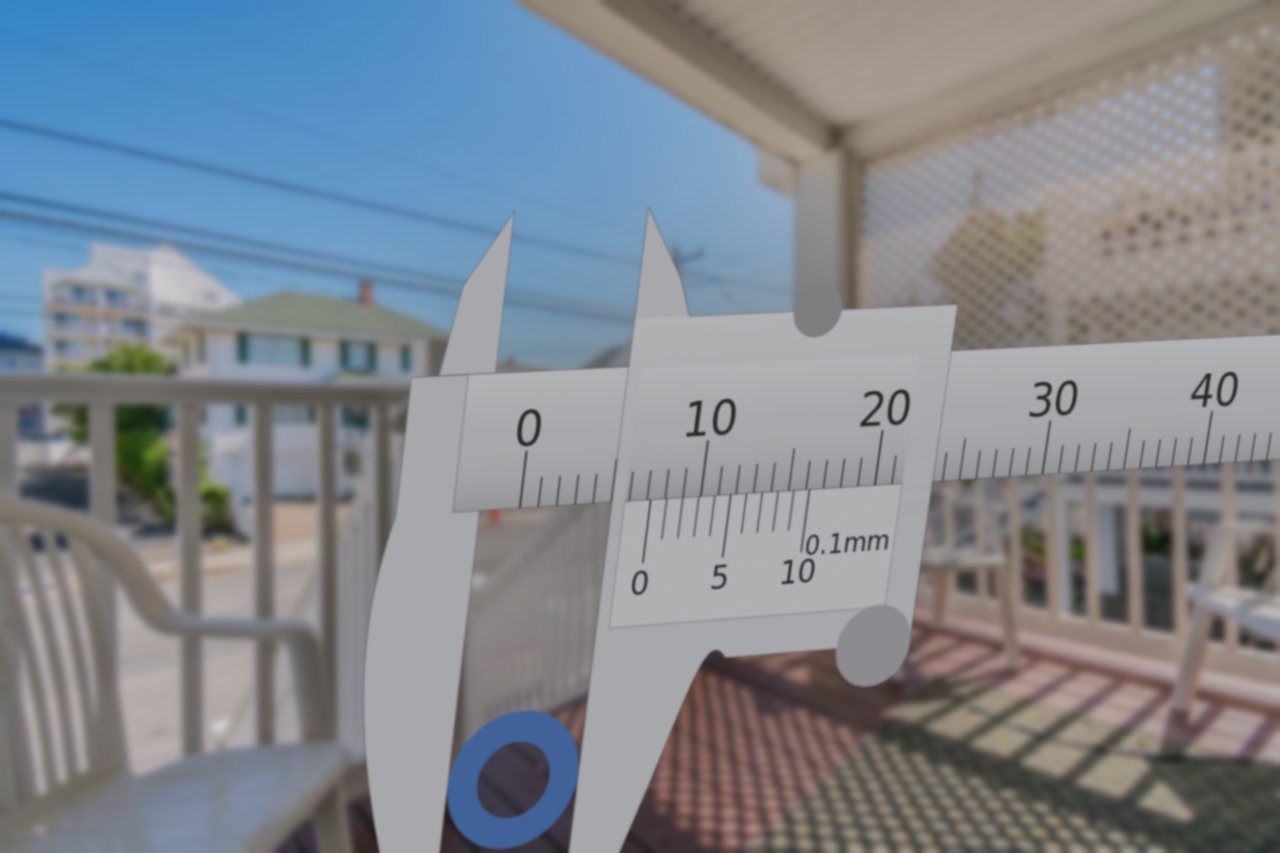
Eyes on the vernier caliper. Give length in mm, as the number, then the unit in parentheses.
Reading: 7.2 (mm)
